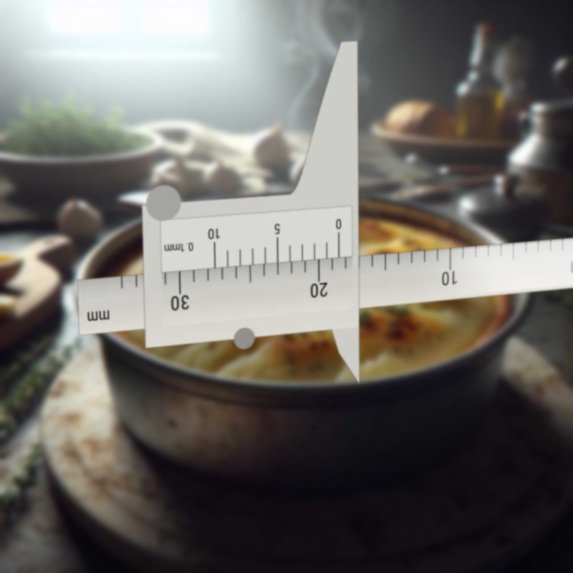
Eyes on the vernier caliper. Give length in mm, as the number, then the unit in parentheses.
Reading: 18.5 (mm)
